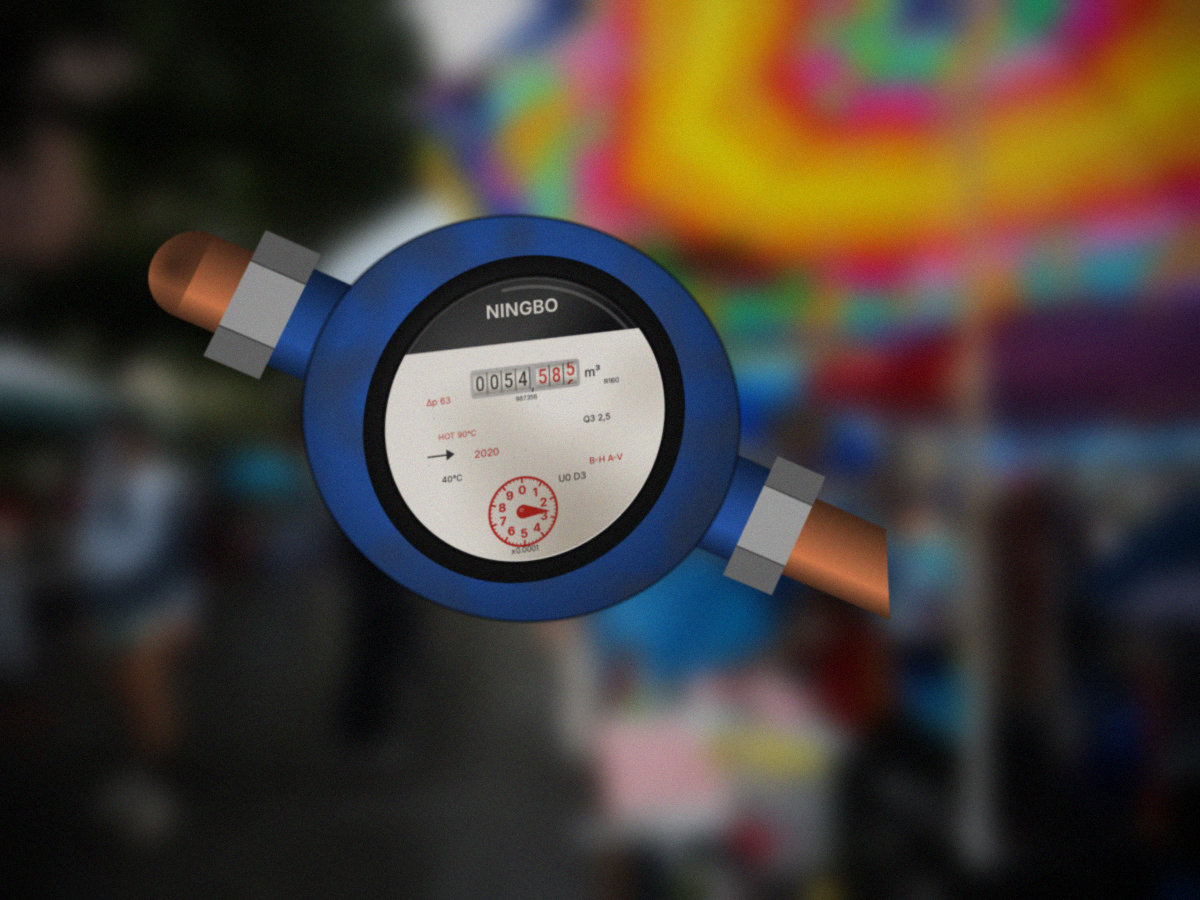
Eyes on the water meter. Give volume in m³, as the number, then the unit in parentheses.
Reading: 54.5852 (m³)
